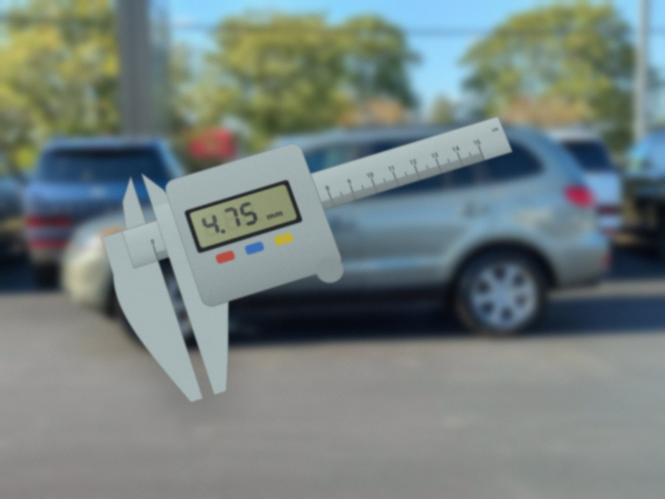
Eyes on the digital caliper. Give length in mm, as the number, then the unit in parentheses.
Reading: 4.75 (mm)
